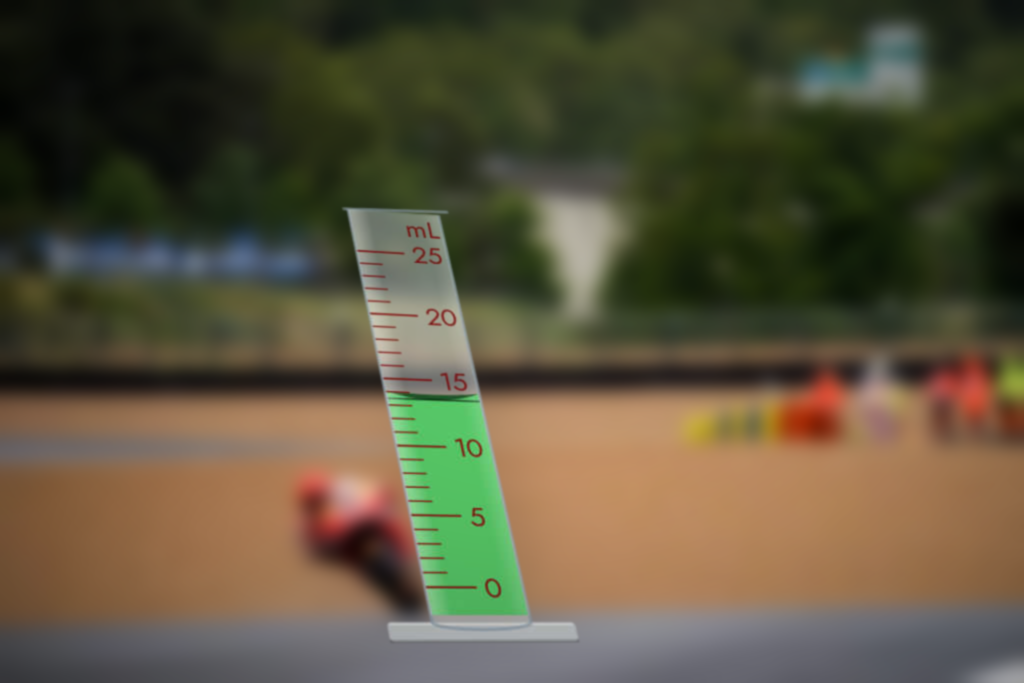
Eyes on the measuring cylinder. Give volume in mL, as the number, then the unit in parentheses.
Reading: 13.5 (mL)
